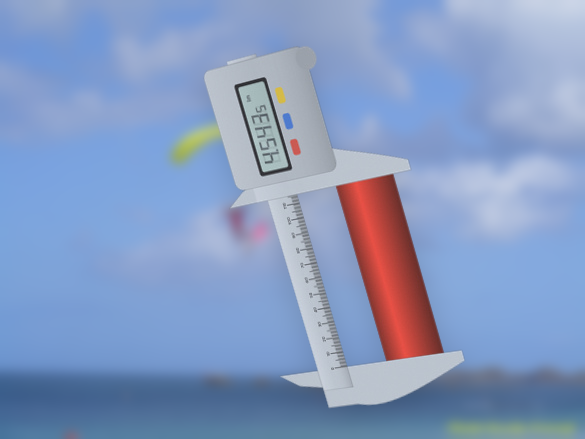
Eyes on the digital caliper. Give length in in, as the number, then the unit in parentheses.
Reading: 4.5435 (in)
